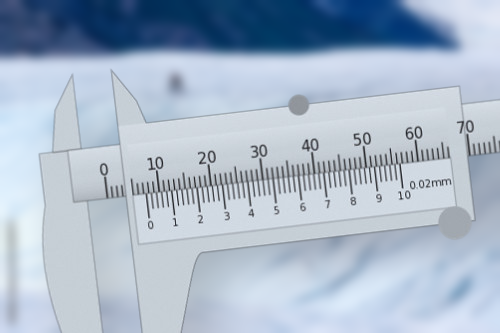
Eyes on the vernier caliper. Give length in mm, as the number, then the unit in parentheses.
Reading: 7.5 (mm)
